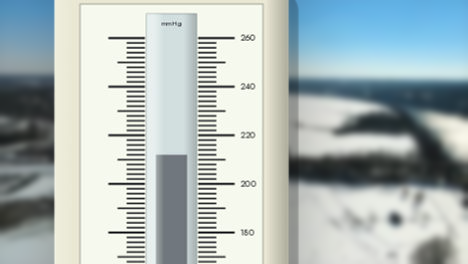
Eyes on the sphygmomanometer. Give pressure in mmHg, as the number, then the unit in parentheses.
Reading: 212 (mmHg)
